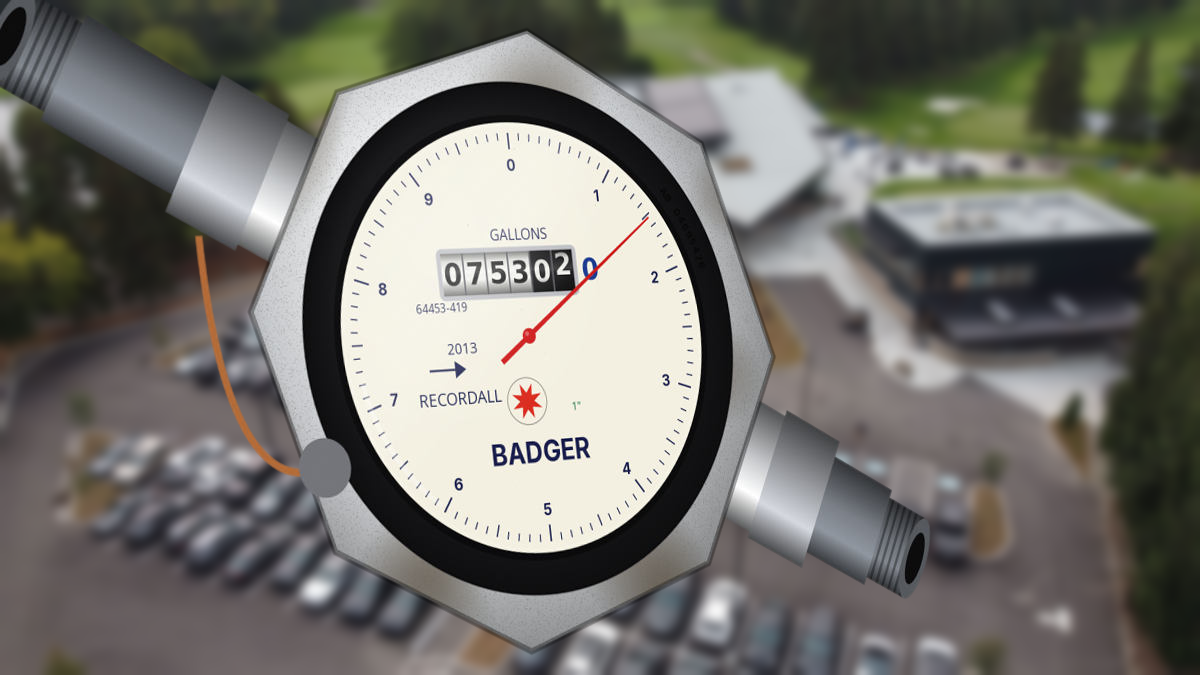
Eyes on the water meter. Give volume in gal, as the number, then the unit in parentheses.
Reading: 753021.5 (gal)
